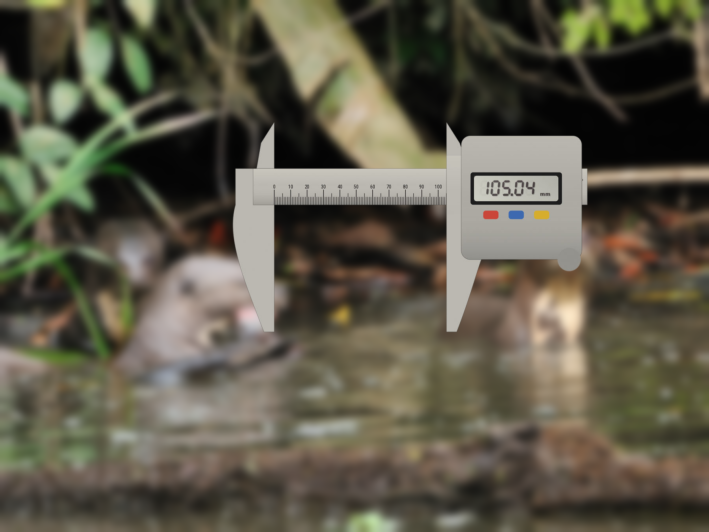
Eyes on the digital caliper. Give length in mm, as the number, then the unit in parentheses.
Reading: 105.04 (mm)
